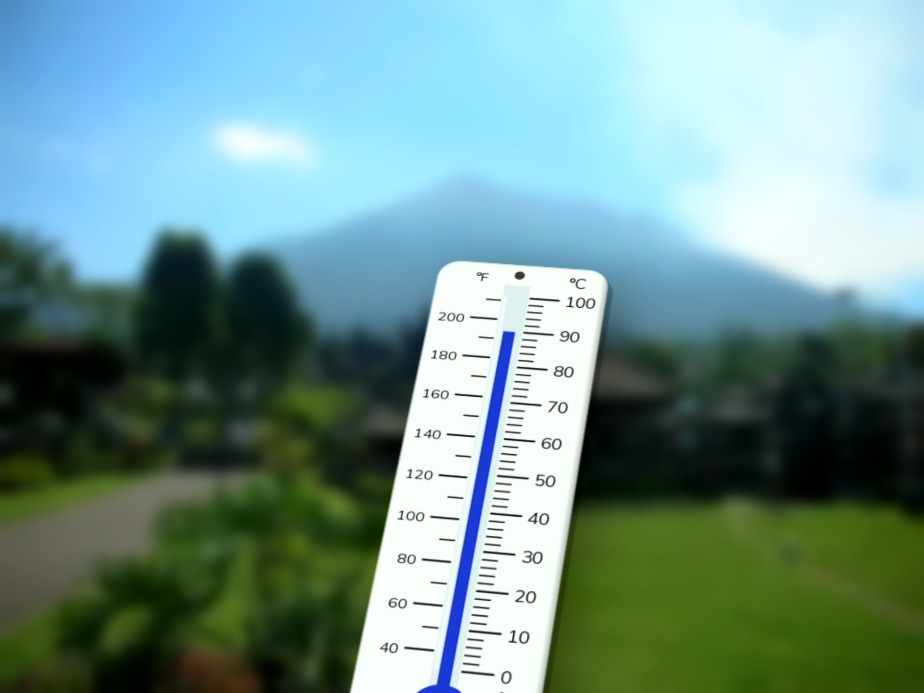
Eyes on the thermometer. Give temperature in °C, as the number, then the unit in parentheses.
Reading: 90 (°C)
